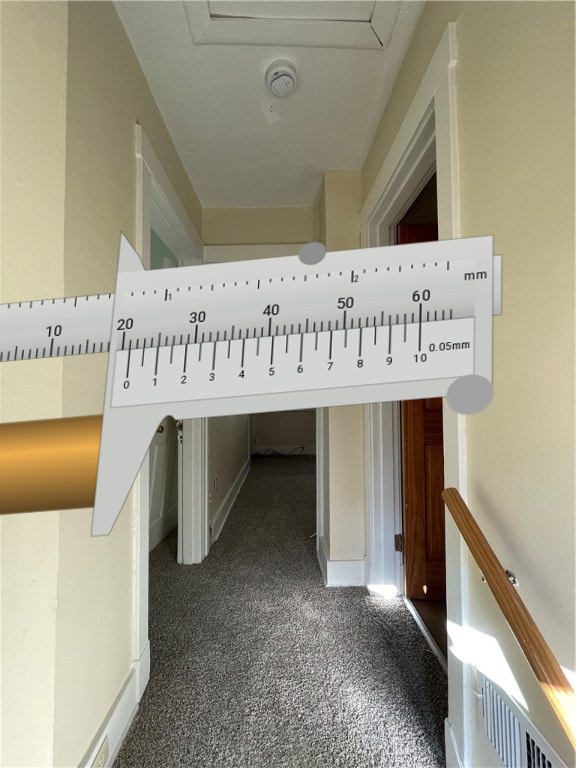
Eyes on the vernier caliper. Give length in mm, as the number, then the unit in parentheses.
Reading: 21.0 (mm)
